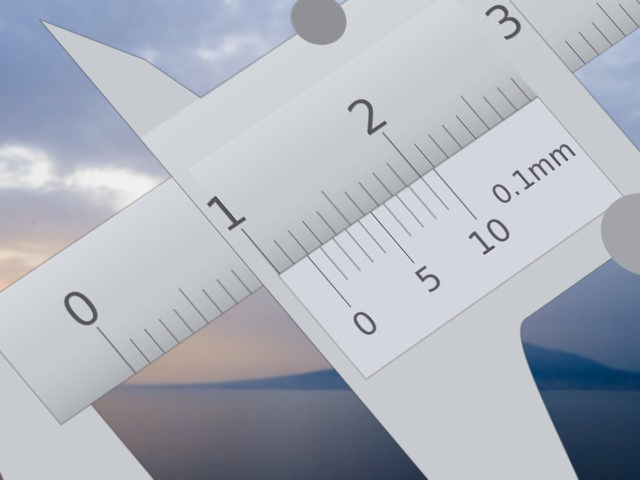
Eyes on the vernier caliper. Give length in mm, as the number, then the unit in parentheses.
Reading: 11.9 (mm)
